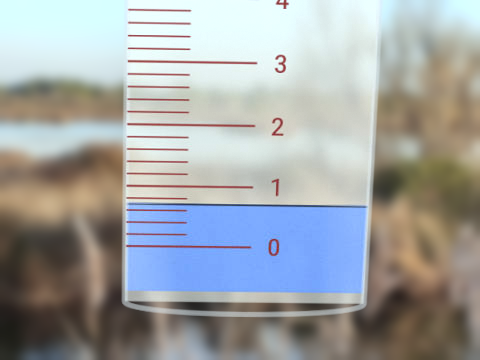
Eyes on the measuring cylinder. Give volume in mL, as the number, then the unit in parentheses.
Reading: 0.7 (mL)
